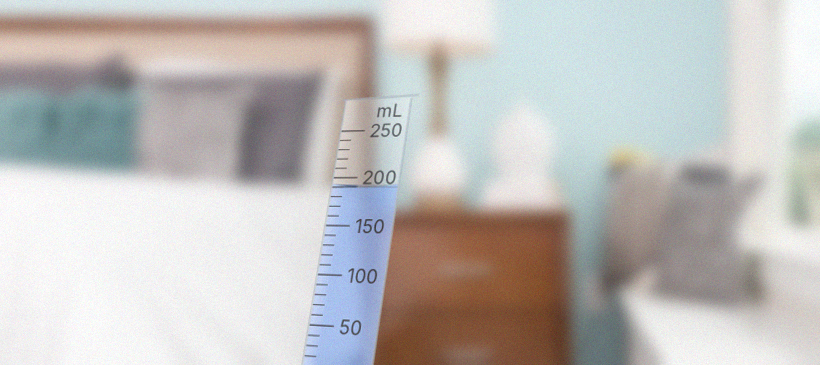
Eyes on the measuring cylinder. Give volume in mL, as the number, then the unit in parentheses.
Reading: 190 (mL)
